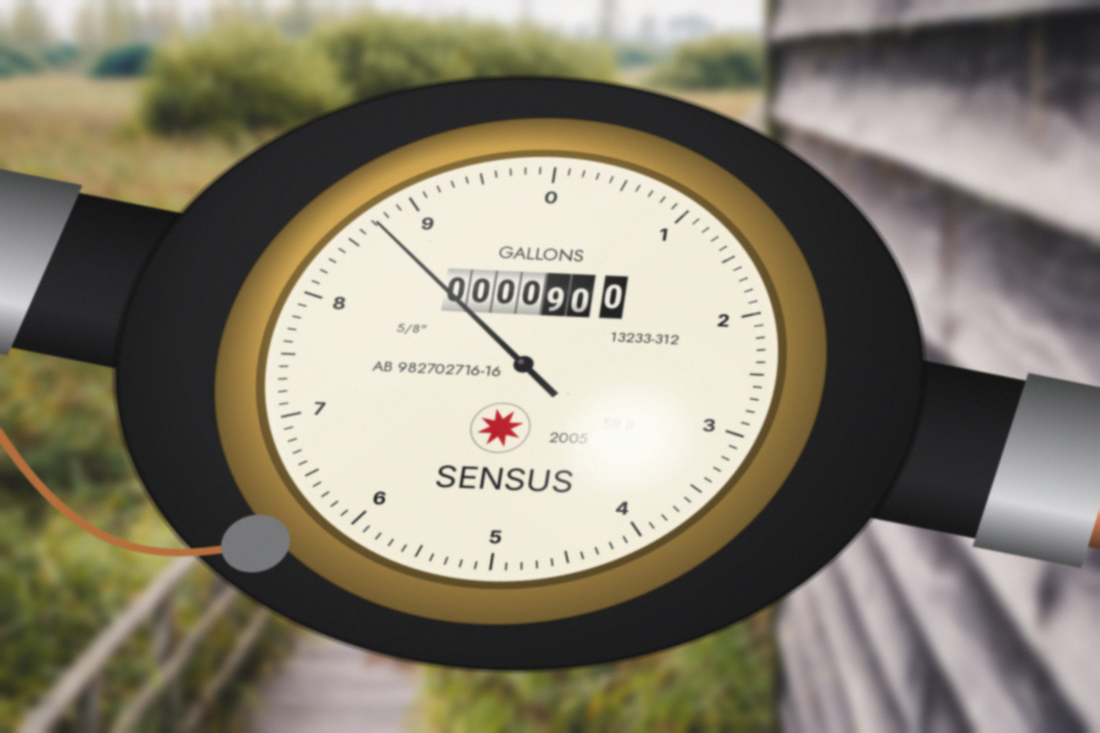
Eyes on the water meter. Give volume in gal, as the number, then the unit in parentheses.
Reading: 898.7 (gal)
